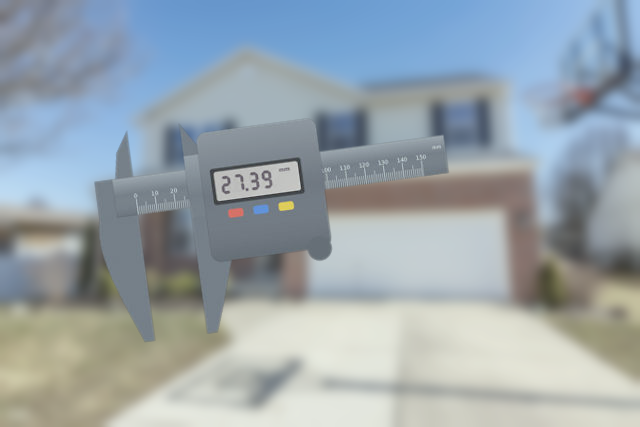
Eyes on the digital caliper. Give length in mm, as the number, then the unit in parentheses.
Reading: 27.39 (mm)
